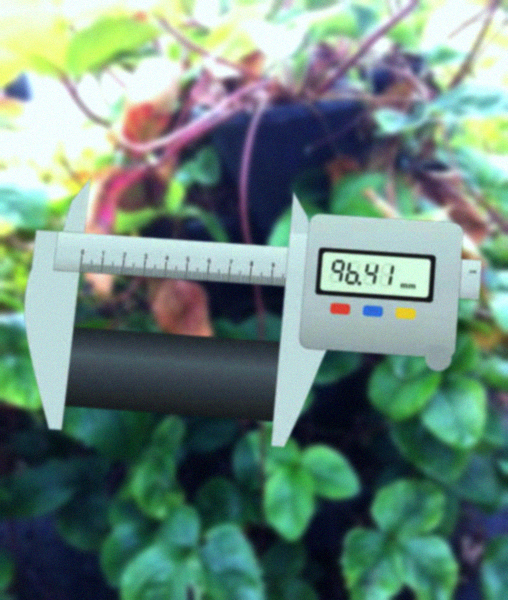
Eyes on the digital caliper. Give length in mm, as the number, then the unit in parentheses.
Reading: 96.41 (mm)
